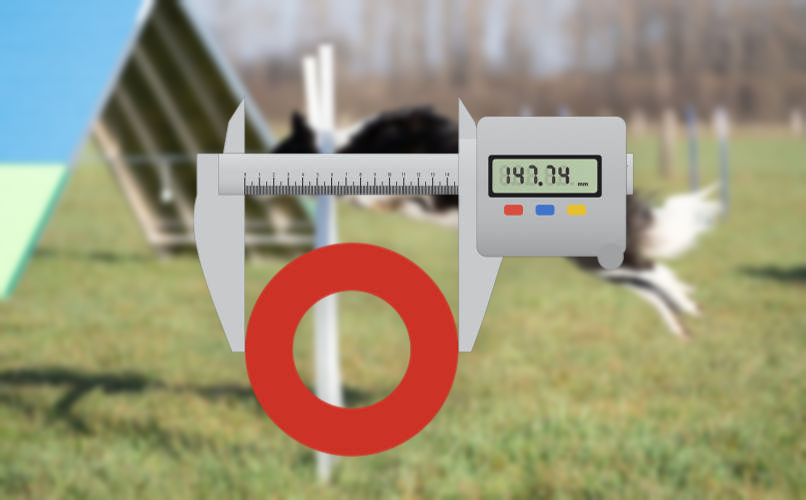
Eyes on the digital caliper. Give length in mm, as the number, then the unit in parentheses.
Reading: 147.74 (mm)
